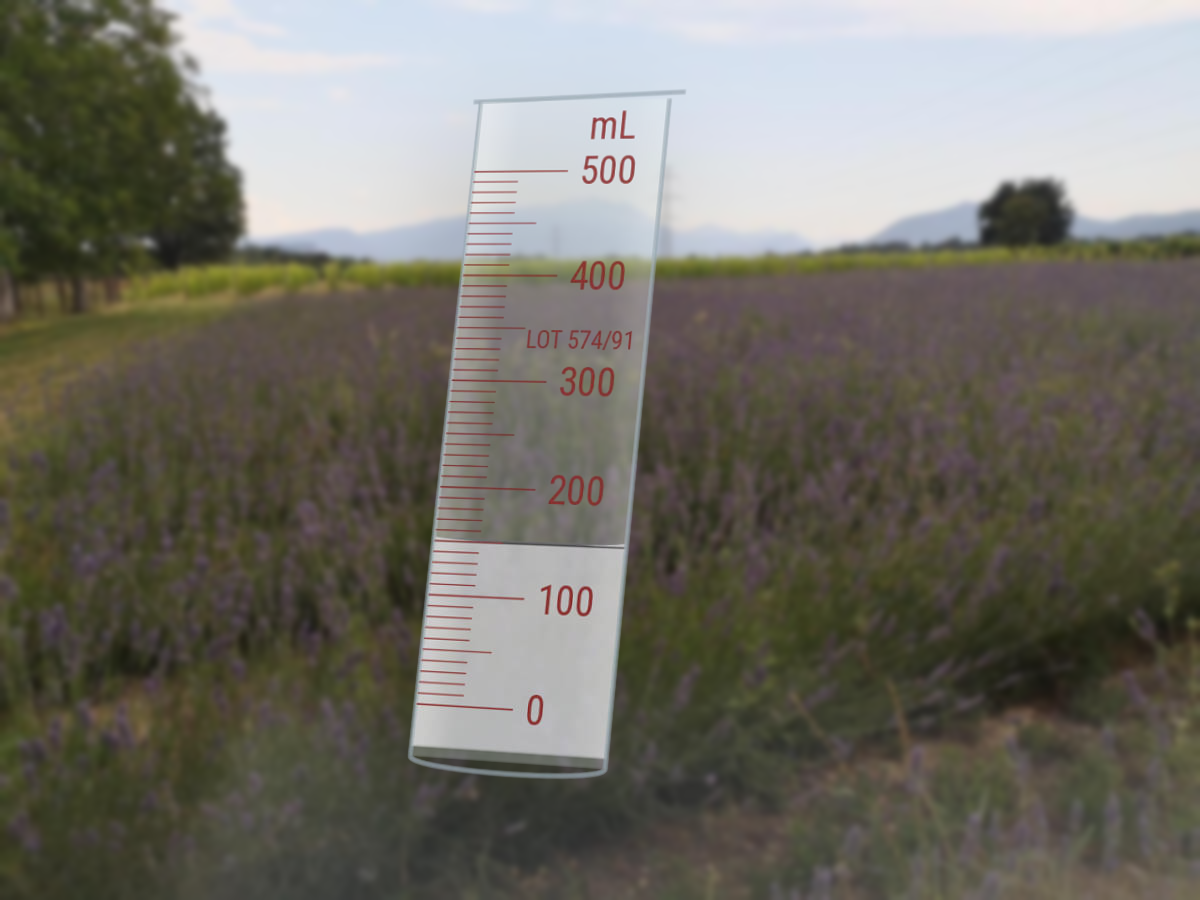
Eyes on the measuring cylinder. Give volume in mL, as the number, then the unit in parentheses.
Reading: 150 (mL)
